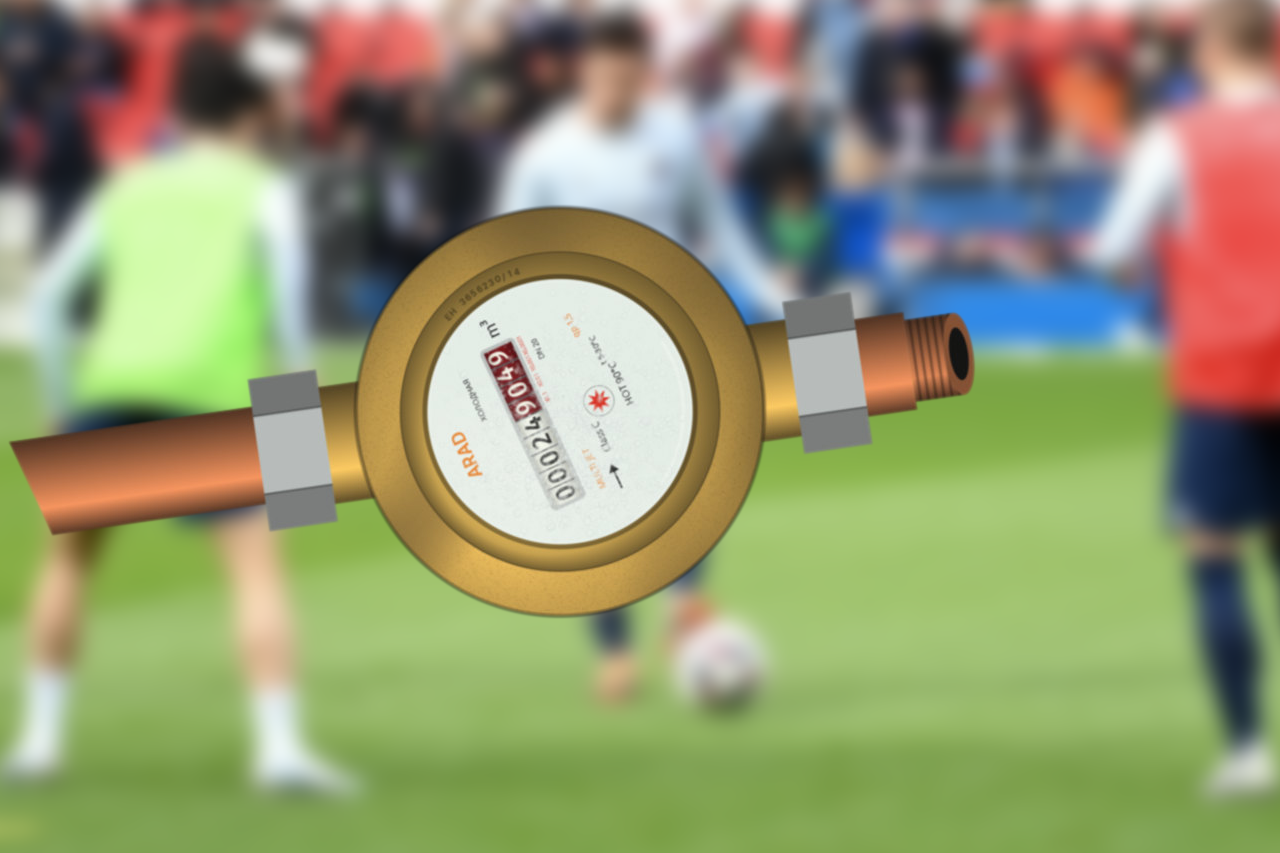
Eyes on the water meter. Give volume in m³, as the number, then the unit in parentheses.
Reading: 24.9049 (m³)
